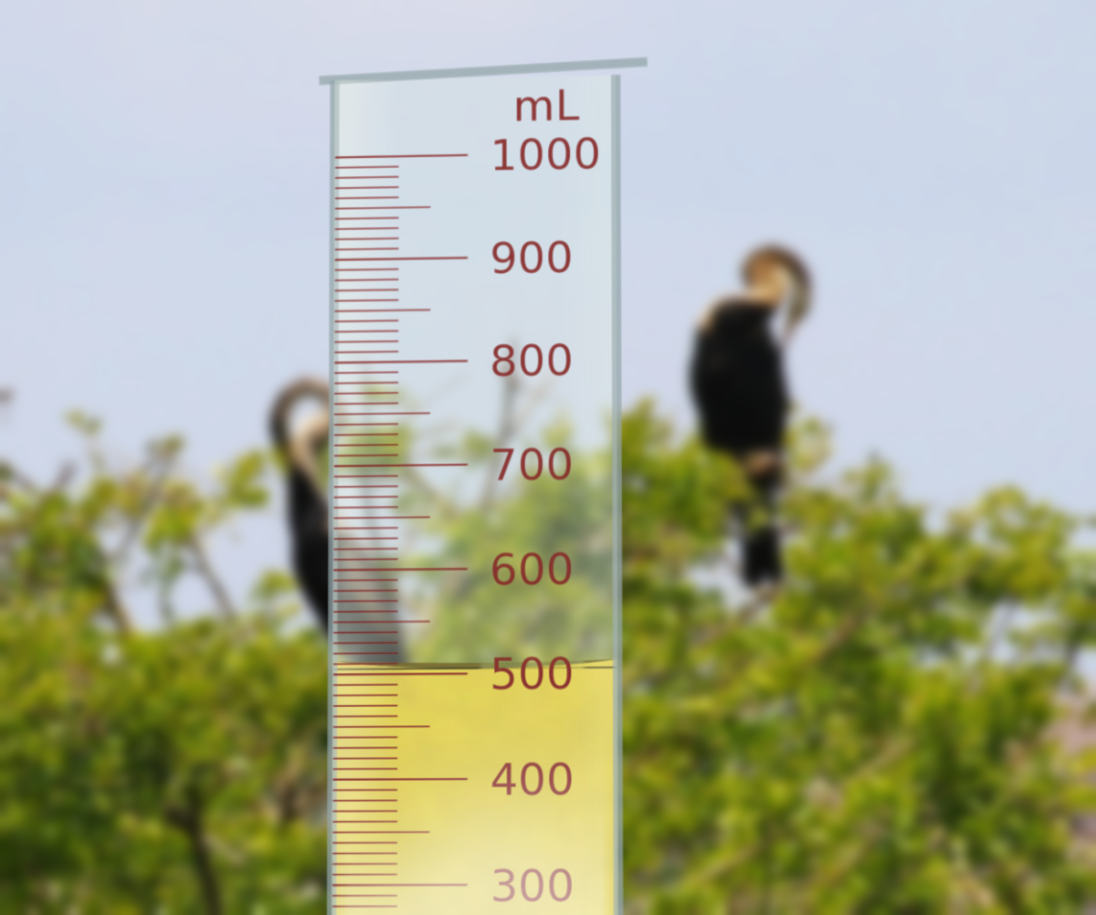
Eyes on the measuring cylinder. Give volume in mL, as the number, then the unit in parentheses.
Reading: 505 (mL)
